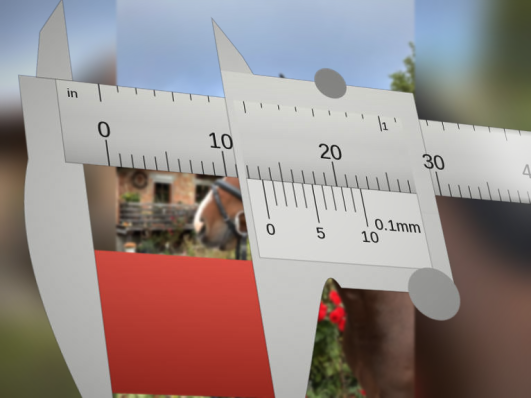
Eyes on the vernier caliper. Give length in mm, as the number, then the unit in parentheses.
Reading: 13.2 (mm)
